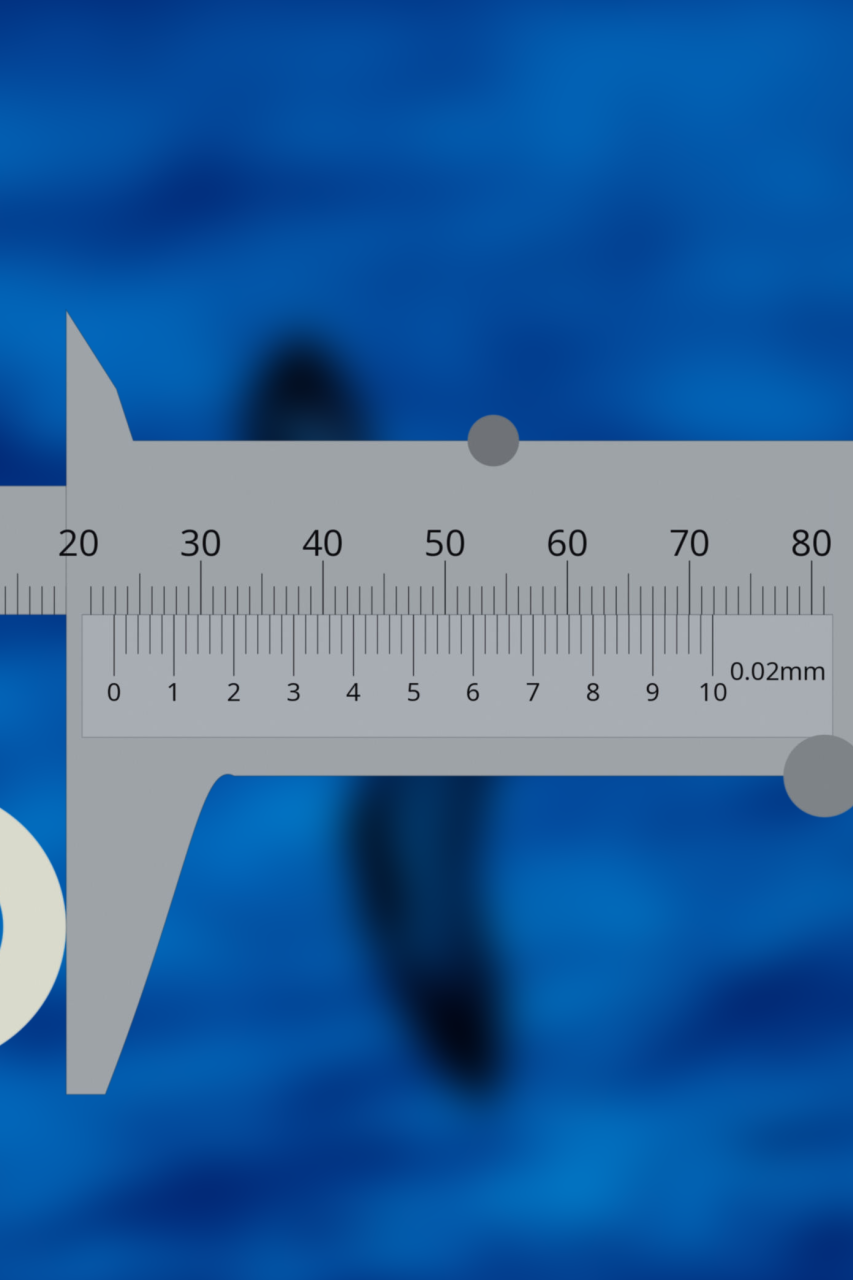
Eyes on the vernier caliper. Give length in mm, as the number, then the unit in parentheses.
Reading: 22.9 (mm)
